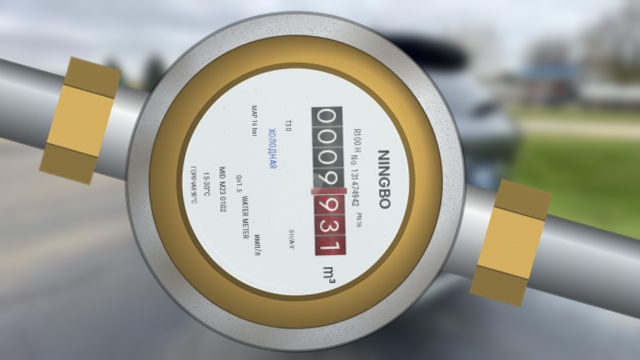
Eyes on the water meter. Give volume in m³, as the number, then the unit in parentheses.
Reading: 9.931 (m³)
